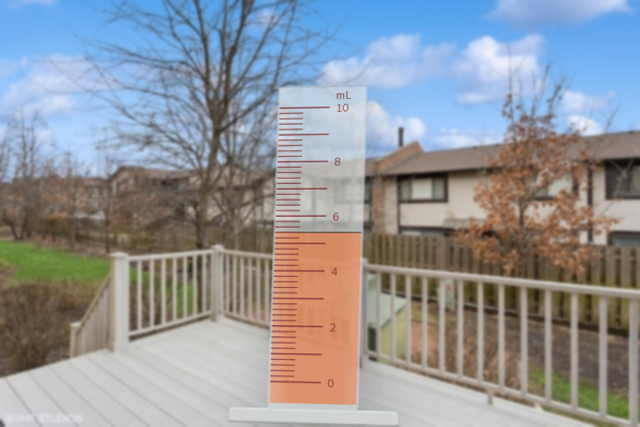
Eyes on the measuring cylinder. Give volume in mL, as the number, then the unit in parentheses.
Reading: 5.4 (mL)
